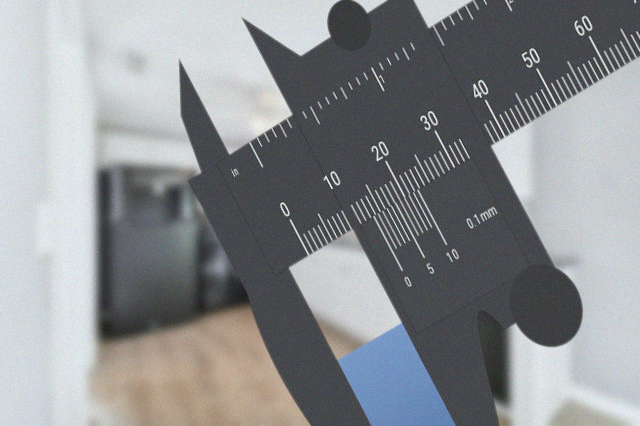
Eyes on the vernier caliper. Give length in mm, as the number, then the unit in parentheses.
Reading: 13.6 (mm)
